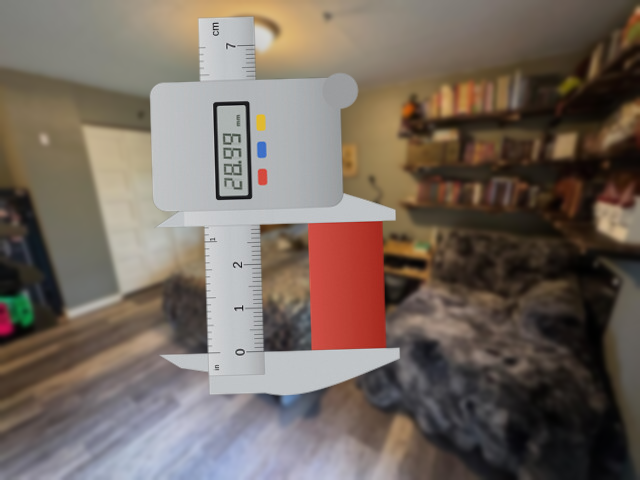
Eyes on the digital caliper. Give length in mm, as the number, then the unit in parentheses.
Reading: 28.99 (mm)
